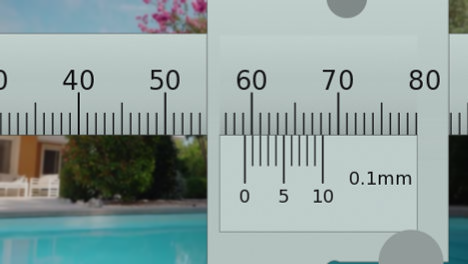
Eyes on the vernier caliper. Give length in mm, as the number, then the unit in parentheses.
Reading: 59.2 (mm)
